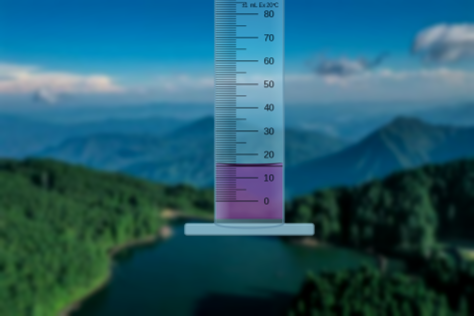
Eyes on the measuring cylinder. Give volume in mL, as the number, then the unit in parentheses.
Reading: 15 (mL)
